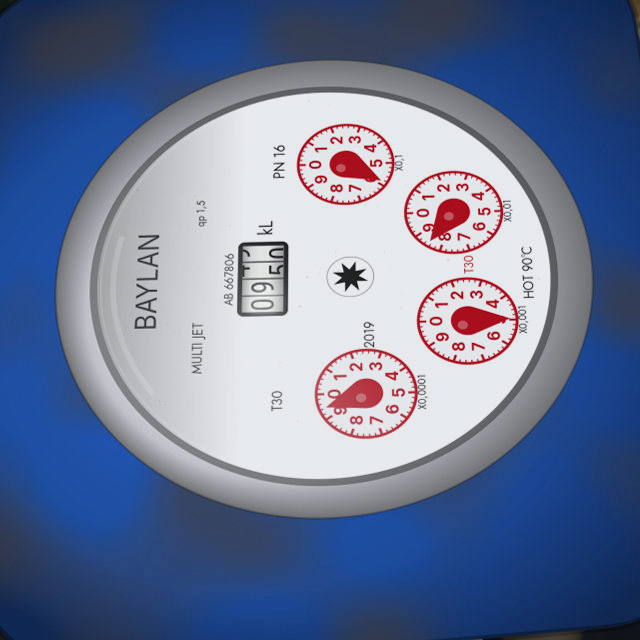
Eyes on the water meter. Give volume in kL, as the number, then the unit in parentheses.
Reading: 949.5849 (kL)
